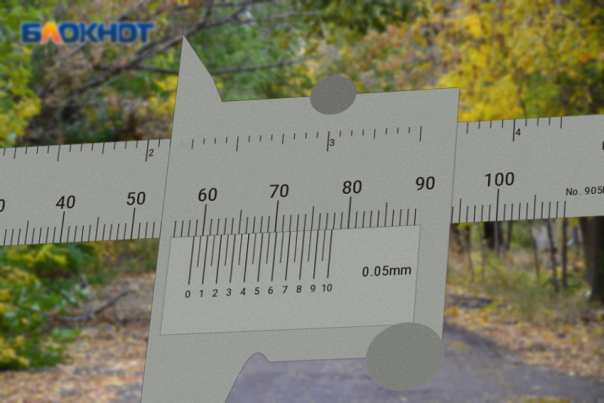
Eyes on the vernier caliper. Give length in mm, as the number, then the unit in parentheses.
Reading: 58.8 (mm)
